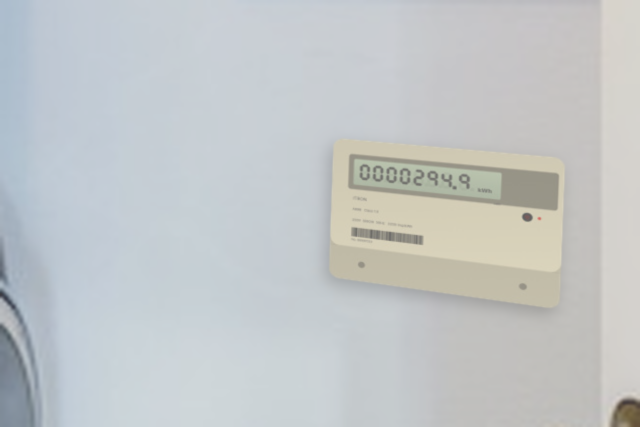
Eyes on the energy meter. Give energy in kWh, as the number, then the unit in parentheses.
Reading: 294.9 (kWh)
